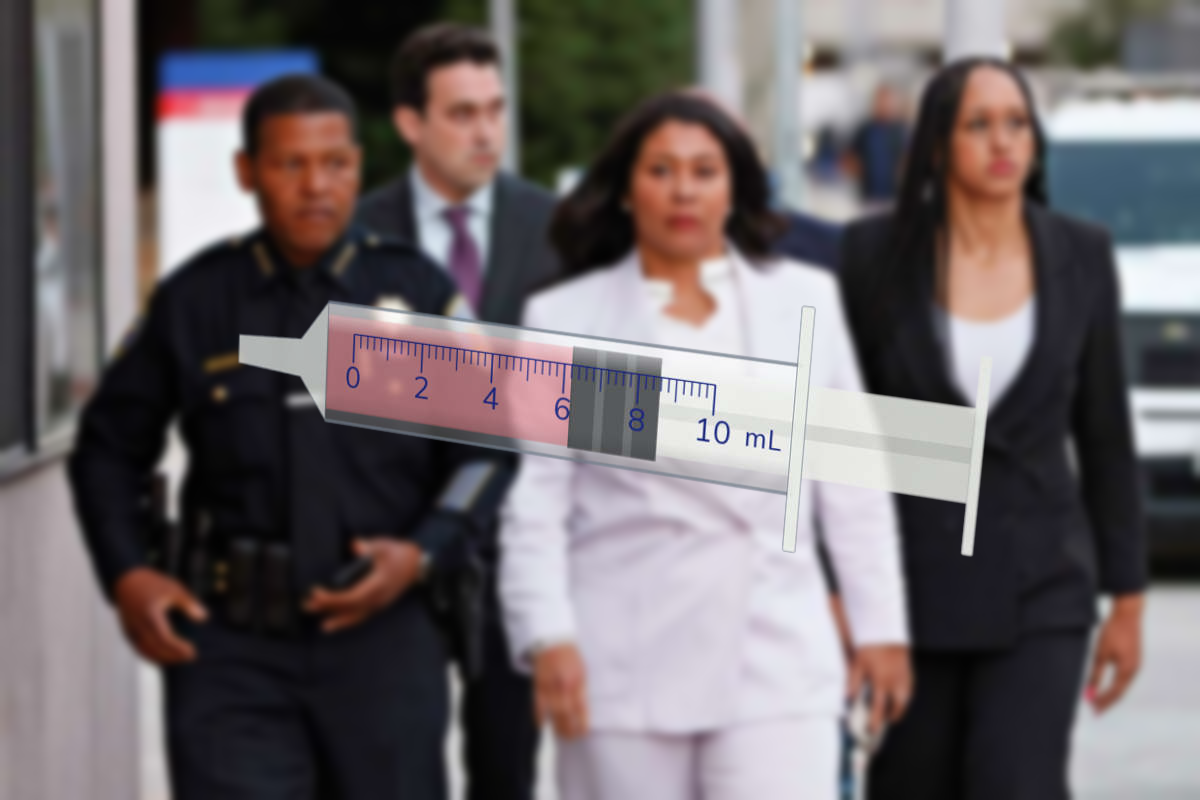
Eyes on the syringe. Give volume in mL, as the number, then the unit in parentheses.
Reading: 6.2 (mL)
